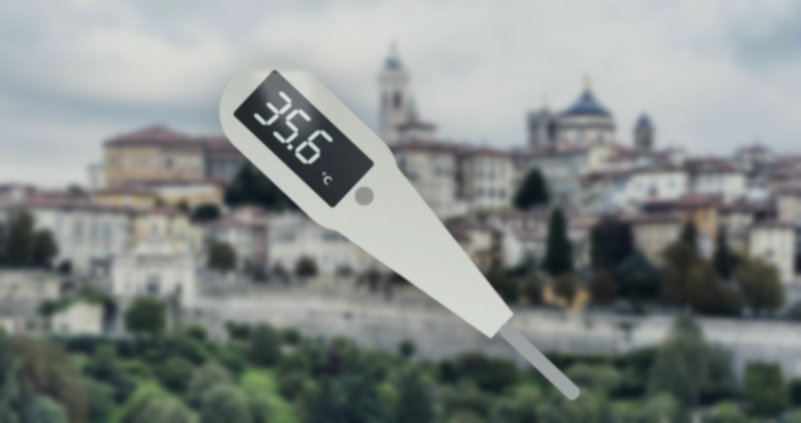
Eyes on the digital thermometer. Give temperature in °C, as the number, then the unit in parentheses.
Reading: 35.6 (°C)
